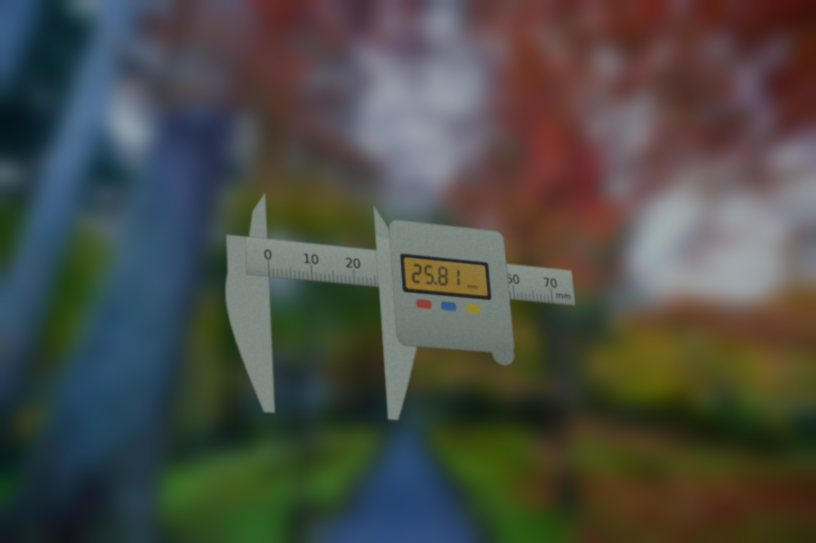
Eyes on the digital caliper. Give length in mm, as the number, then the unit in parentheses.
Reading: 25.81 (mm)
